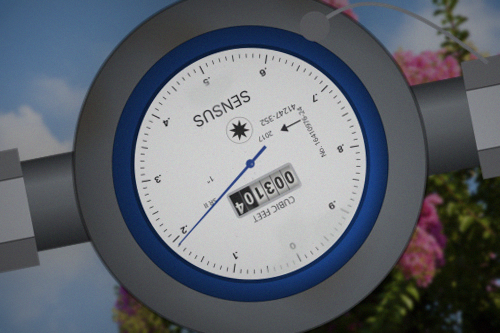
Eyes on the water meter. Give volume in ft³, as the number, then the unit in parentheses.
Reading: 3104.19 (ft³)
